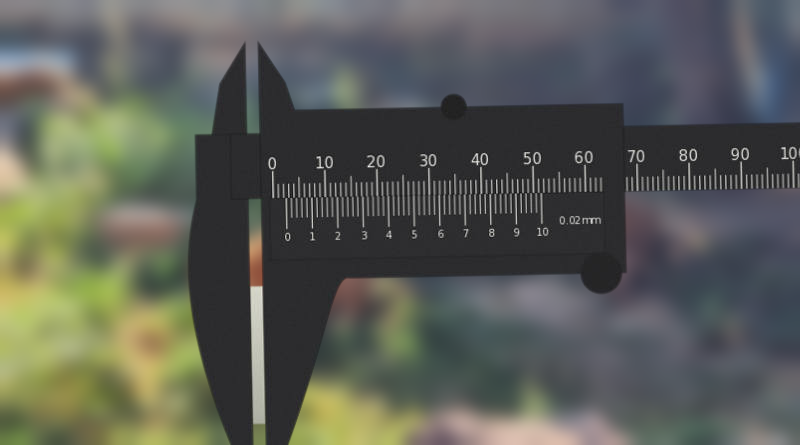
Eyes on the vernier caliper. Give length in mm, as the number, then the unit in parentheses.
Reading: 2.5 (mm)
